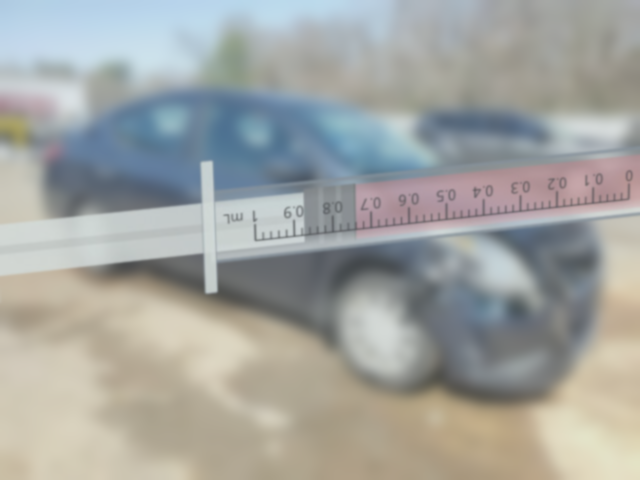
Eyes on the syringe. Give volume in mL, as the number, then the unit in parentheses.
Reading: 0.74 (mL)
